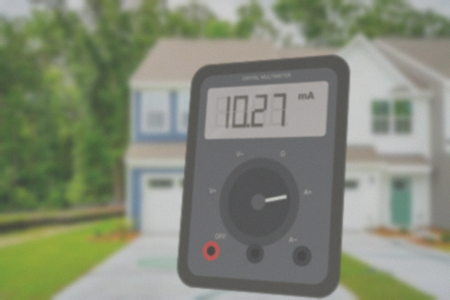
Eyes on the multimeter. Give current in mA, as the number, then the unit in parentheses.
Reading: 10.27 (mA)
